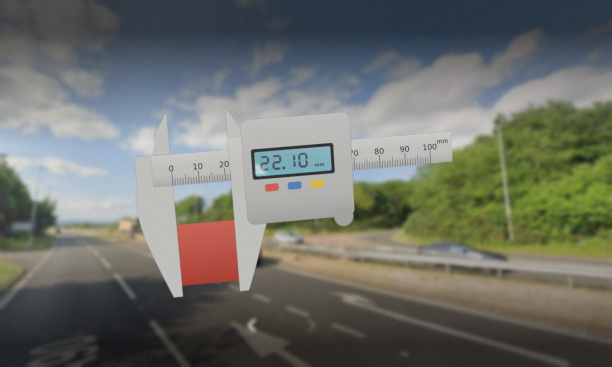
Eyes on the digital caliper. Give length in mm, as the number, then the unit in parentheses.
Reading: 22.10 (mm)
